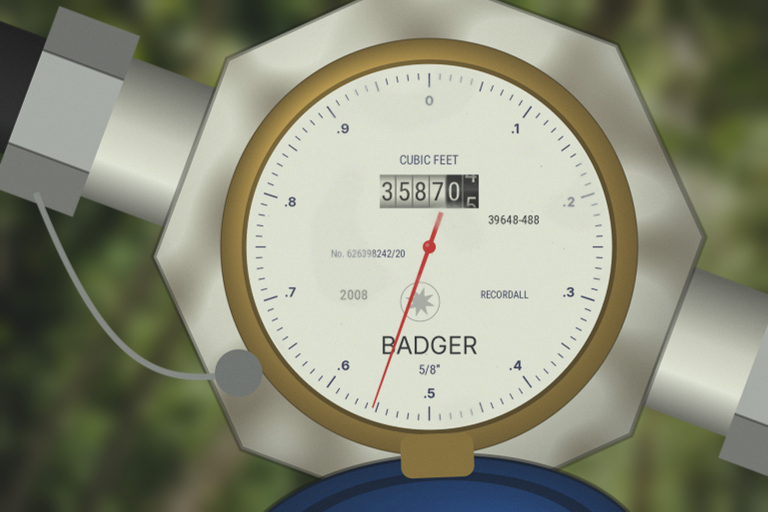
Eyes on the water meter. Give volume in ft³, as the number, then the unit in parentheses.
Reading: 358704.55 (ft³)
